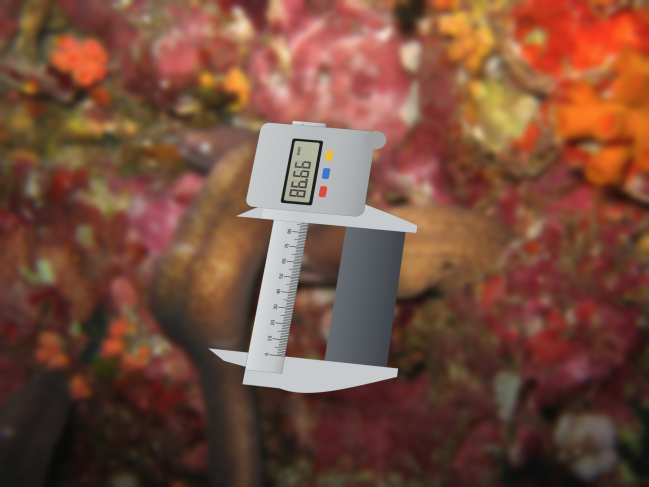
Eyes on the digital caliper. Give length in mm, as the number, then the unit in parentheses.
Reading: 86.66 (mm)
